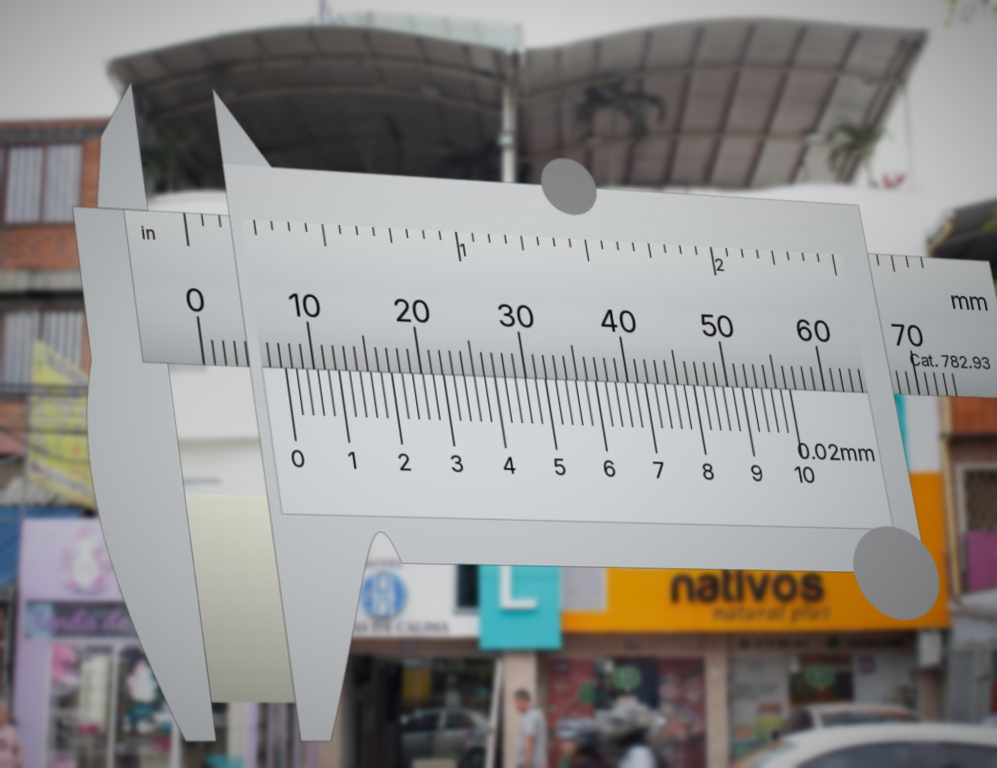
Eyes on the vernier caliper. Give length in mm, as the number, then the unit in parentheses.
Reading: 7.4 (mm)
